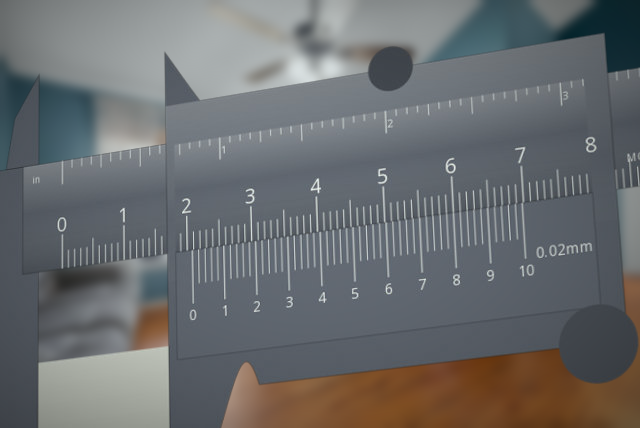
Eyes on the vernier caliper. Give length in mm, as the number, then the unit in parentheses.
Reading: 20.8 (mm)
